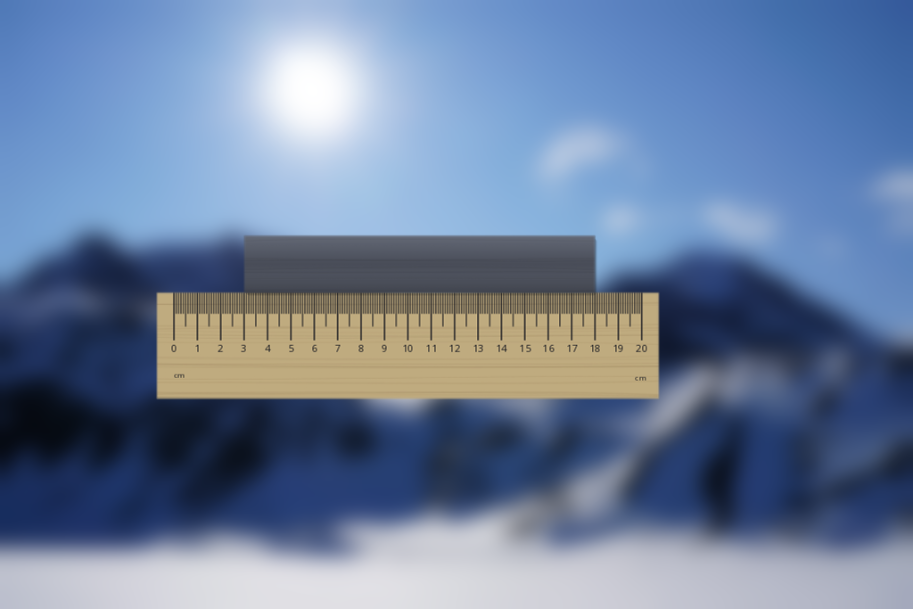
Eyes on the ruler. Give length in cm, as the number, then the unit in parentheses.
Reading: 15 (cm)
